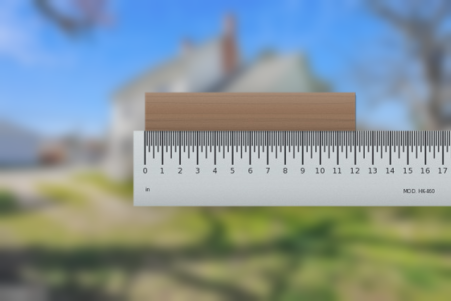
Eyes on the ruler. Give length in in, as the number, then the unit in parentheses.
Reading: 12 (in)
